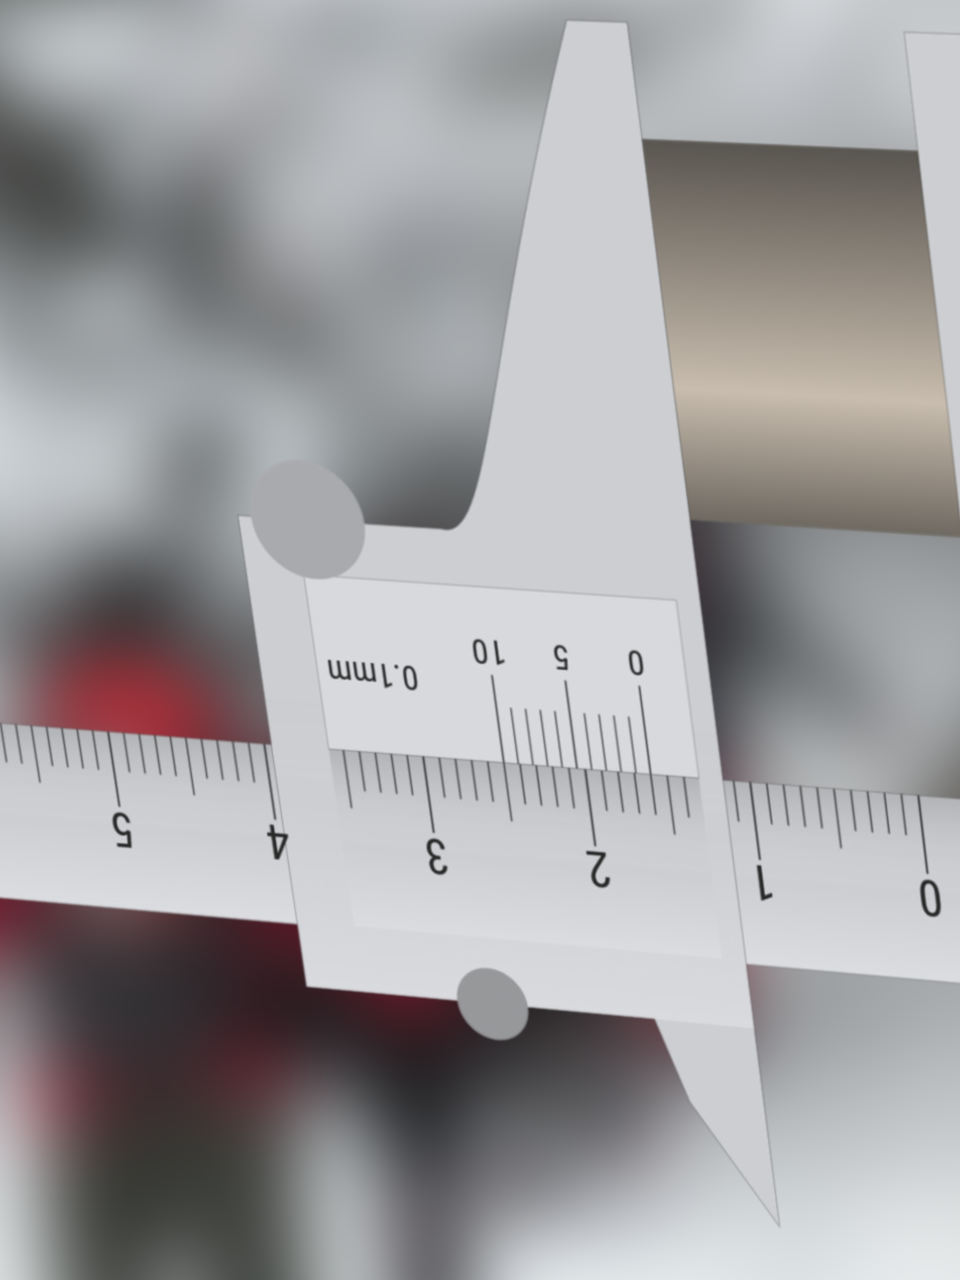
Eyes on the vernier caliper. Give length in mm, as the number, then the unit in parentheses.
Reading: 16.0 (mm)
